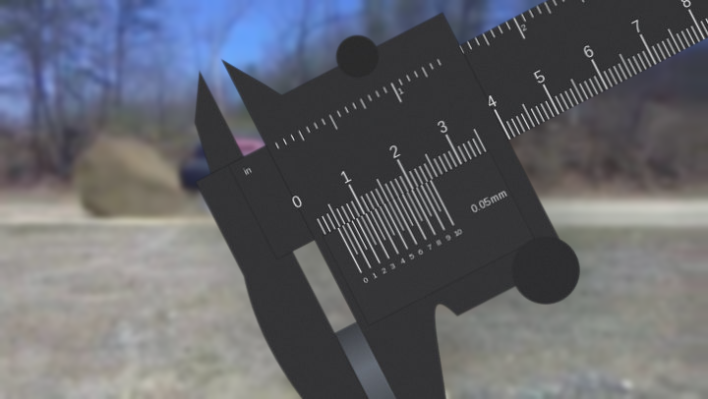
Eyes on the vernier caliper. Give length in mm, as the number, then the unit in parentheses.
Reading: 4.6 (mm)
